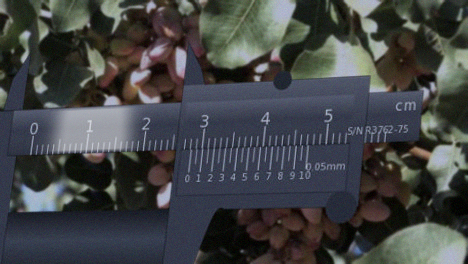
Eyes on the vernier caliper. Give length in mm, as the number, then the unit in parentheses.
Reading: 28.2 (mm)
